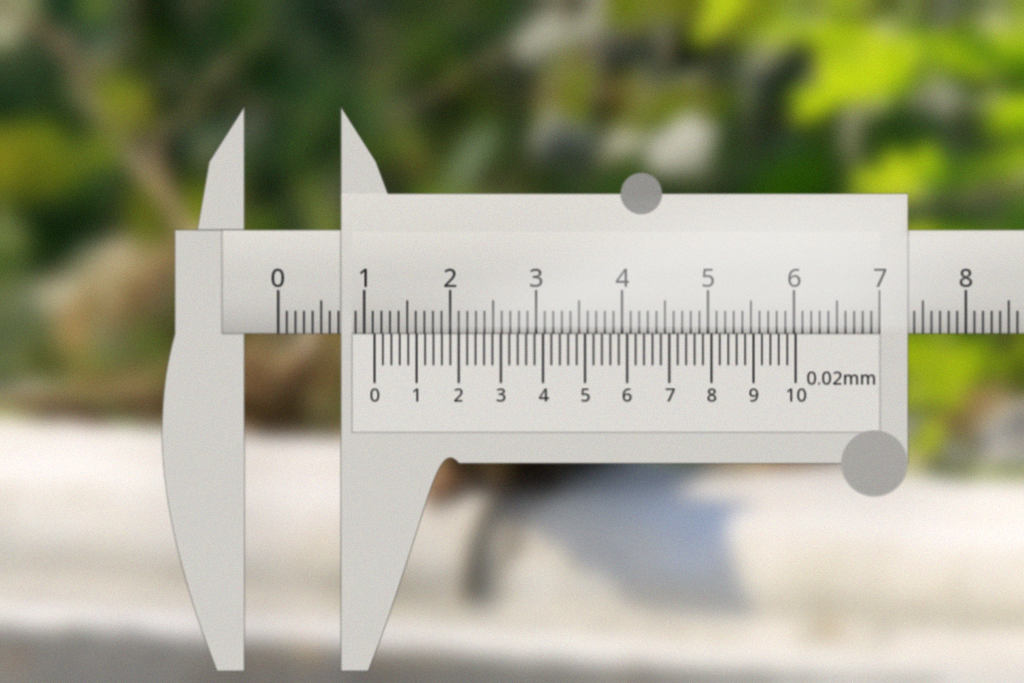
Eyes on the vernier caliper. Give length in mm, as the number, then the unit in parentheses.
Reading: 11.2 (mm)
